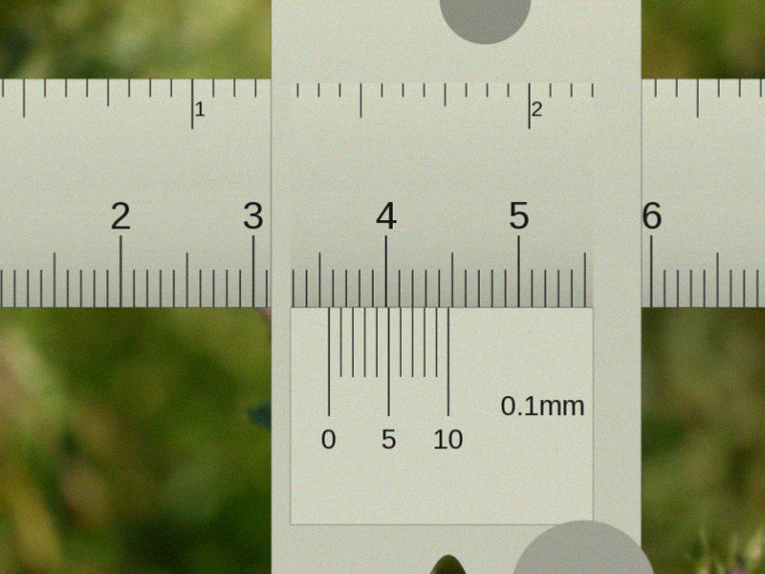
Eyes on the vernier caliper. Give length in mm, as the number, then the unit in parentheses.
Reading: 35.7 (mm)
